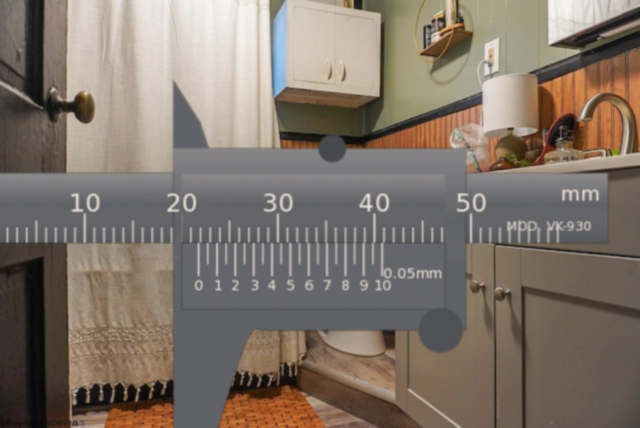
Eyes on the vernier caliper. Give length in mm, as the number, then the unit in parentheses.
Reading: 21.8 (mm)
